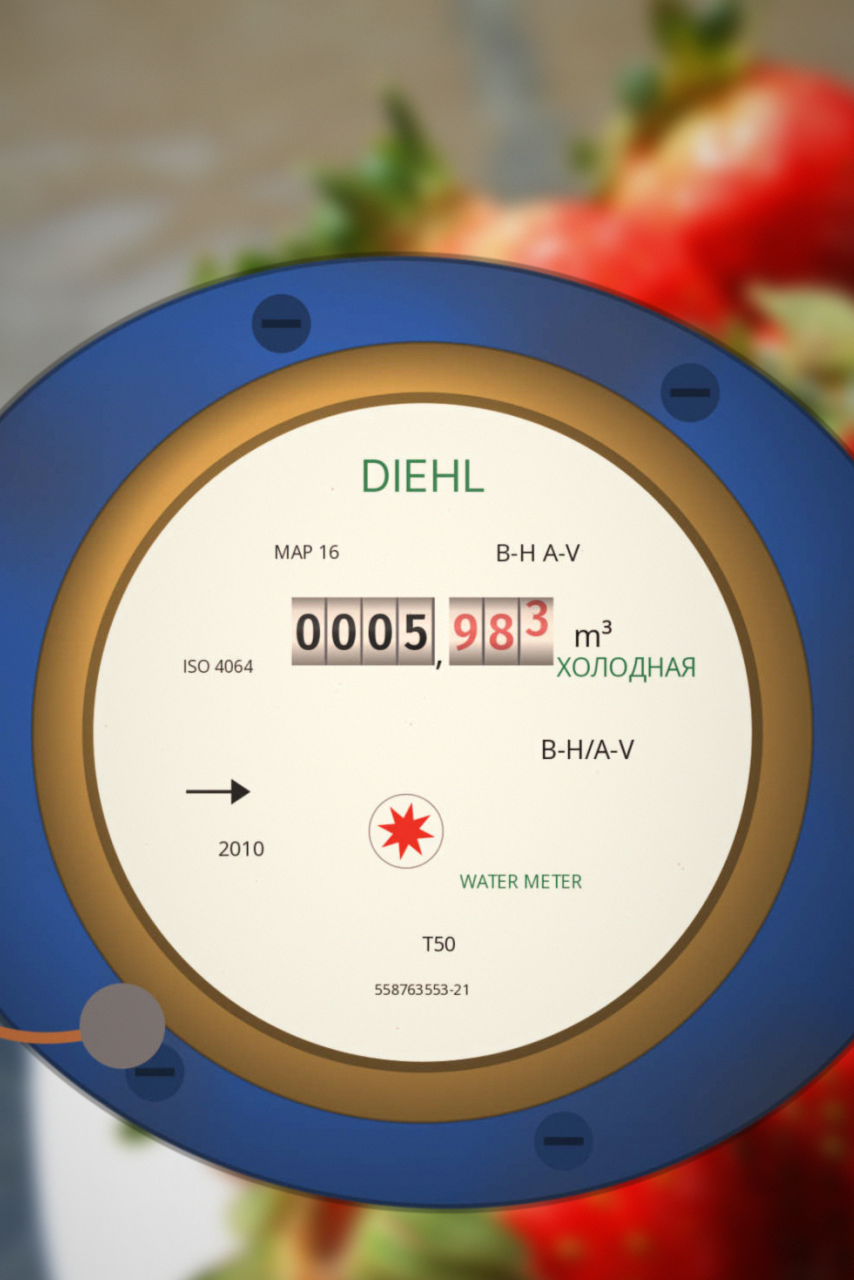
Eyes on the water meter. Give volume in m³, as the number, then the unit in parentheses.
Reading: 5.983 (m³)
